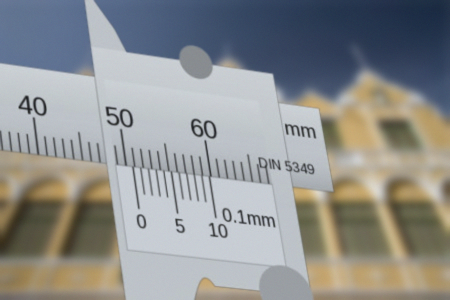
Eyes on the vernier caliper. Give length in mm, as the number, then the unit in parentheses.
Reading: 50.8 (mm)
